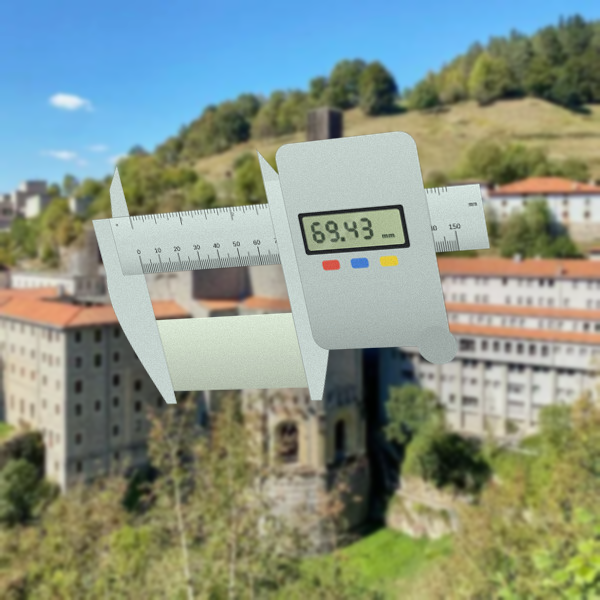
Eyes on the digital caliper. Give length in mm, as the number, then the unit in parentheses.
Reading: 69.43 (mm)
